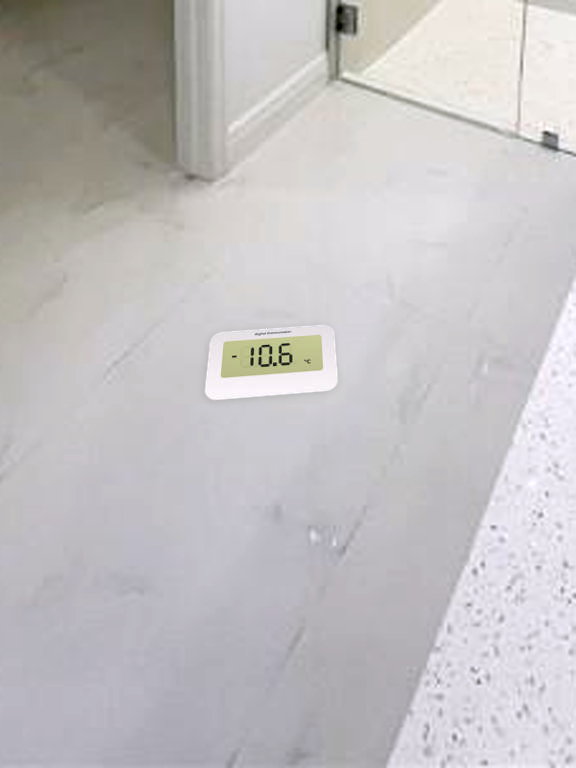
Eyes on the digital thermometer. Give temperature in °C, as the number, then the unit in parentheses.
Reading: -10.6 (°C)
